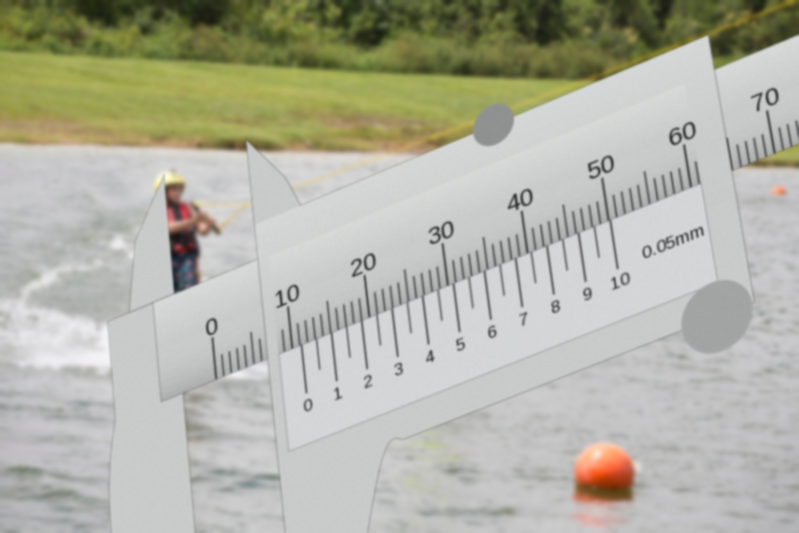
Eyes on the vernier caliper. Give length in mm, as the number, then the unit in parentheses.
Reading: 11.2 (mm)
